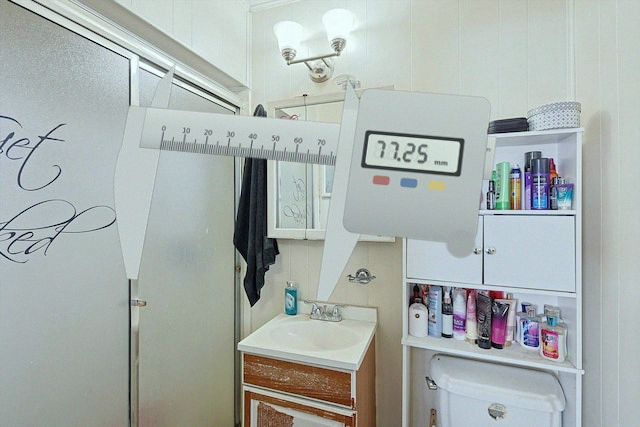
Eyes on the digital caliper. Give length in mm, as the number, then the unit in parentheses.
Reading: 77.25 (mm)
